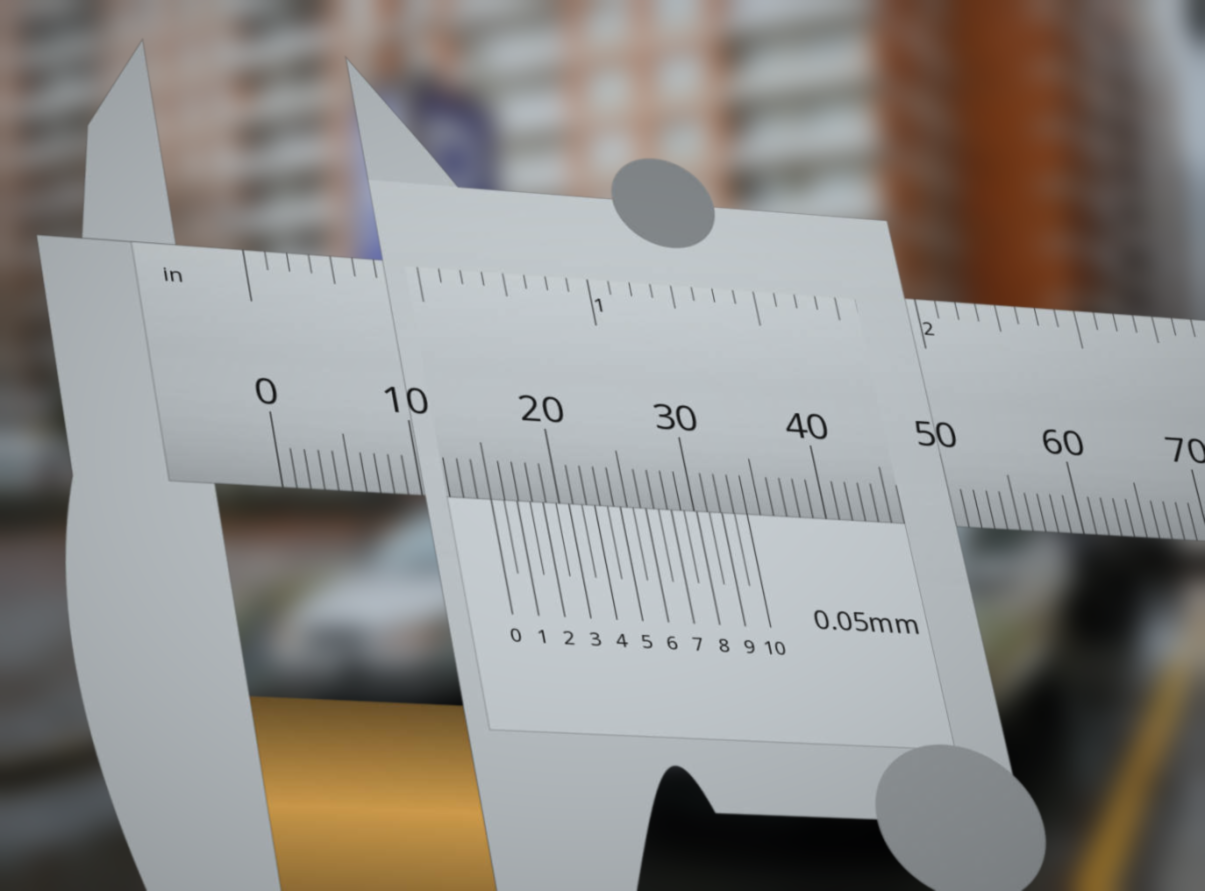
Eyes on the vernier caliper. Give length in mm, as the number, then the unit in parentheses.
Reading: 15.0 (mm)
